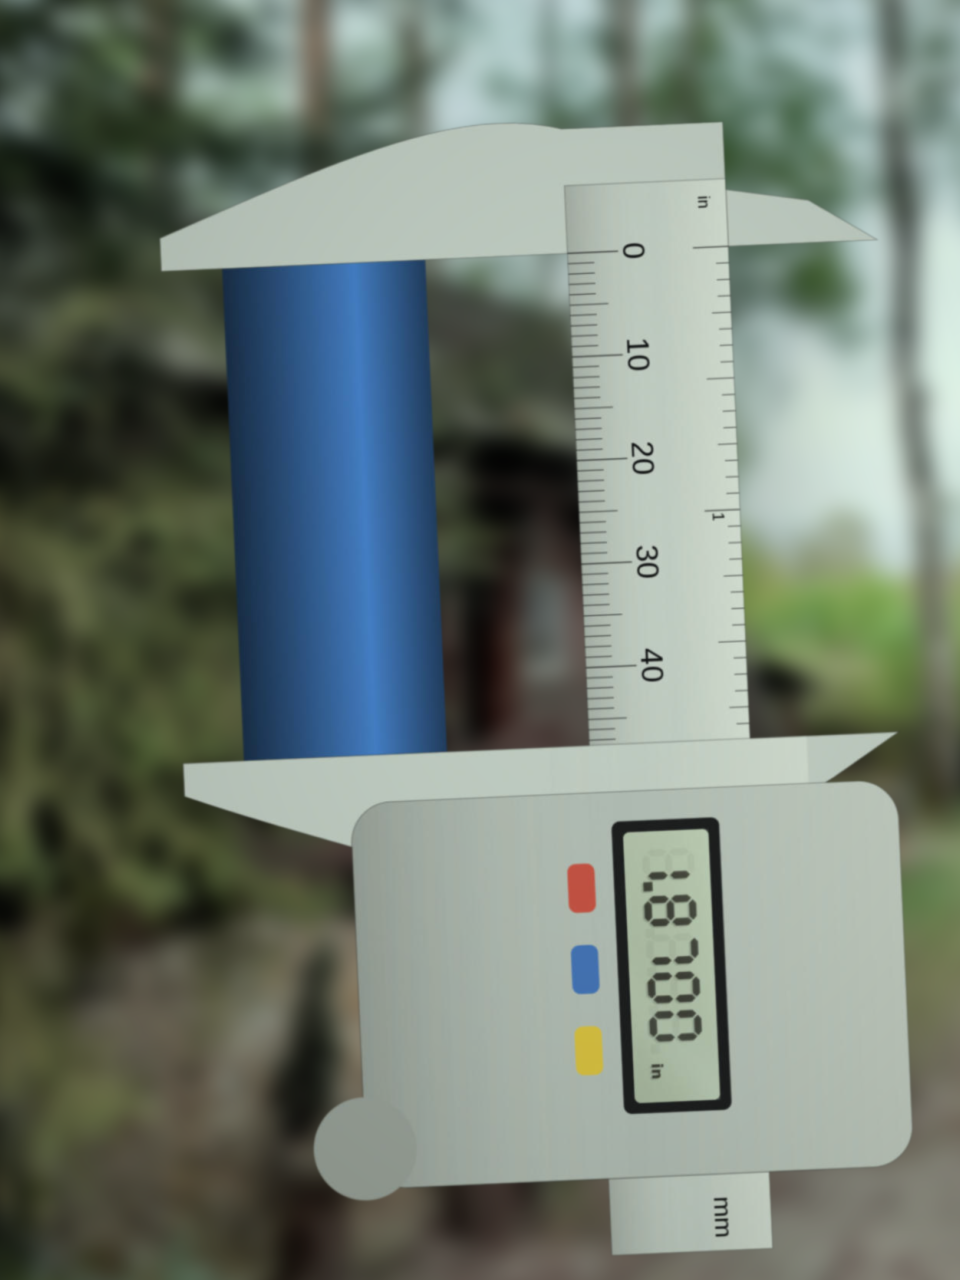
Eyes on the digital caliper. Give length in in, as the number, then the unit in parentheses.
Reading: 1.8700 (in)
